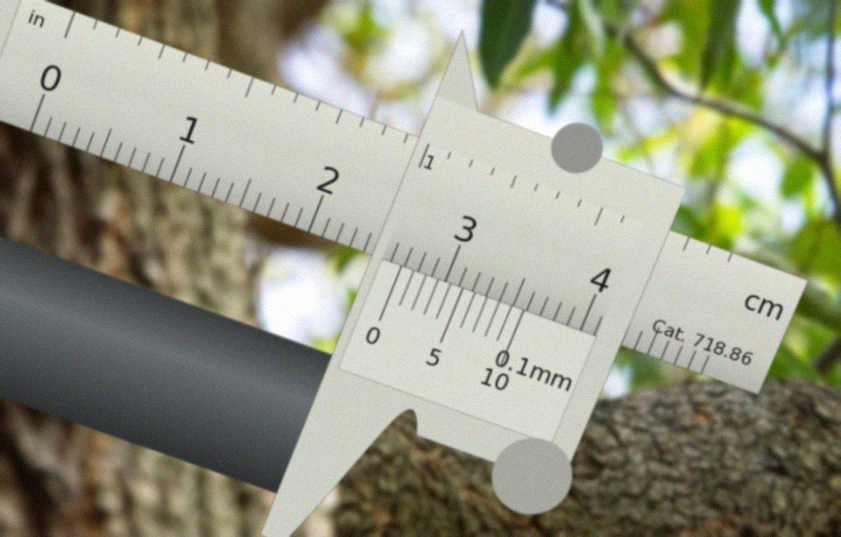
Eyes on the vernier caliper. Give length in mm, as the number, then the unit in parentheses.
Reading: 26.8 (mm)
